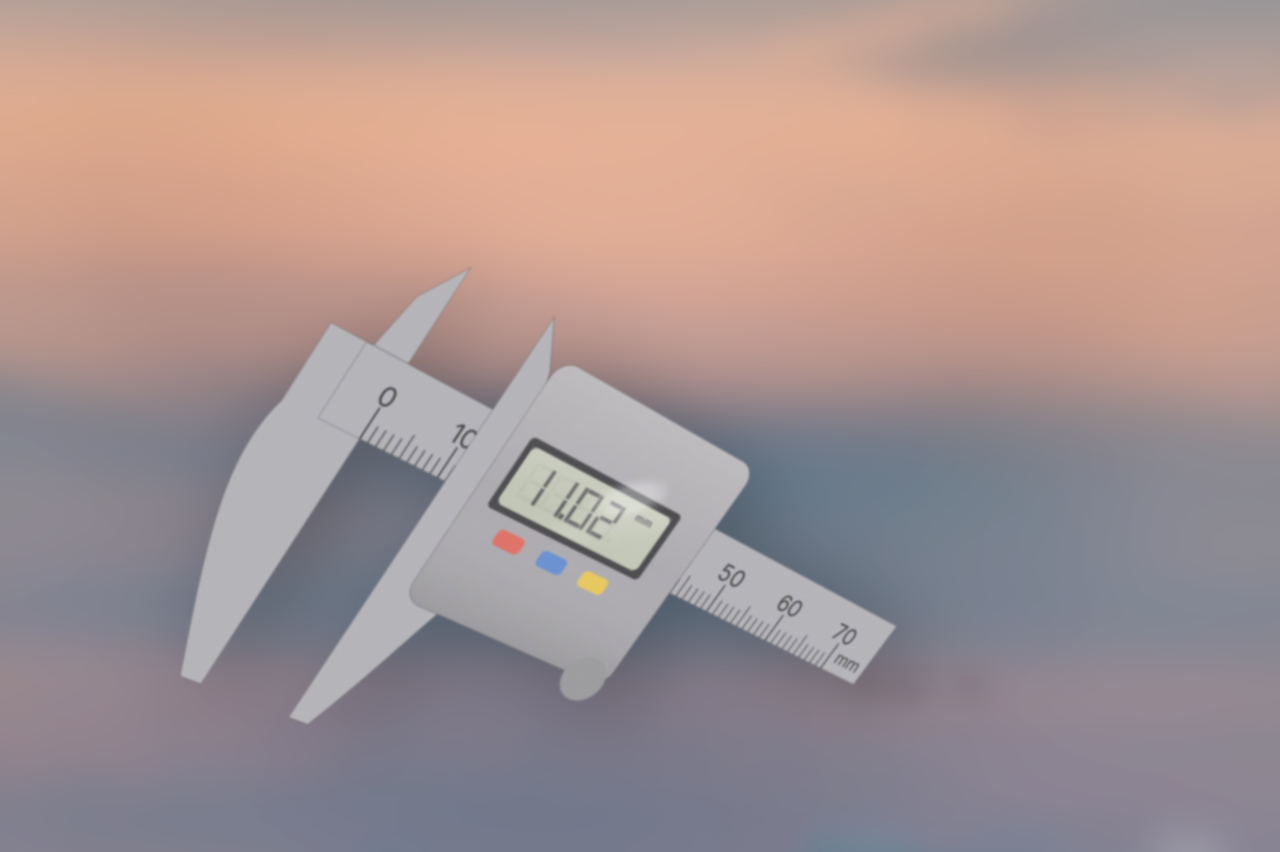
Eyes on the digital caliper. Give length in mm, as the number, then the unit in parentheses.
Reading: 11.02 (mm)
